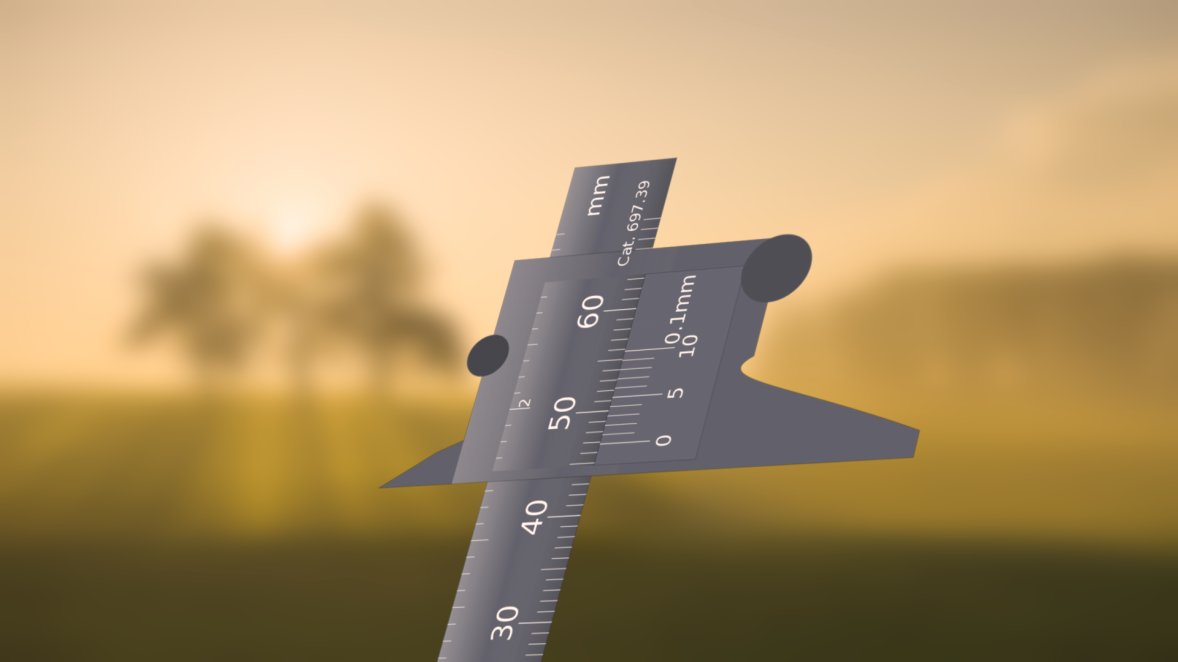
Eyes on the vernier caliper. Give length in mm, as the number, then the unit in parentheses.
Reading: 46.8 (mm)
